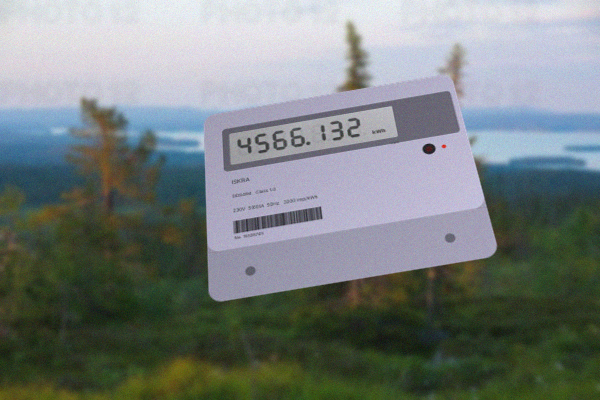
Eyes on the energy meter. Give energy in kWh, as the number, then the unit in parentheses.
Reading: 4566.132 (kWh)
